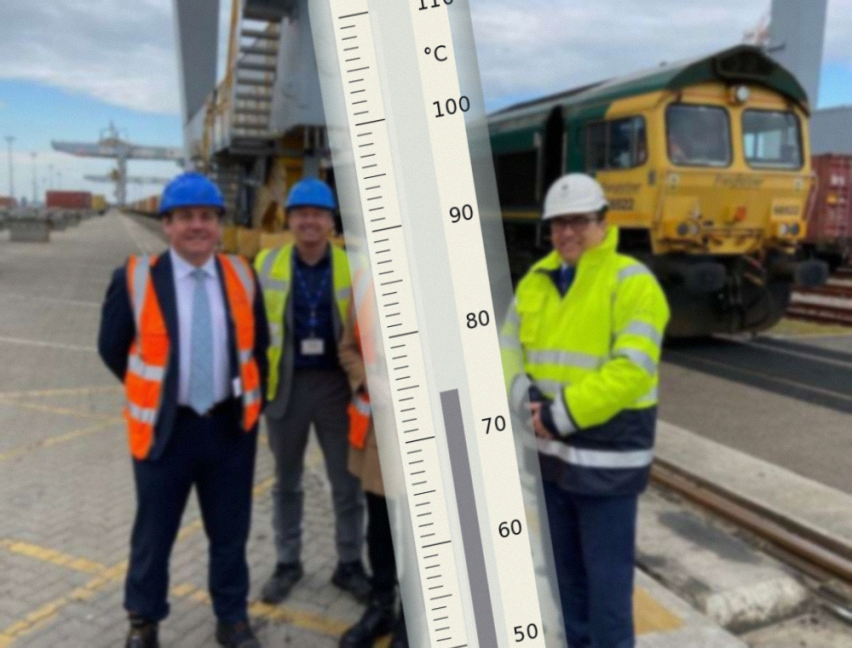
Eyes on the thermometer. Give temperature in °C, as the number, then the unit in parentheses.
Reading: 74 (°C)
